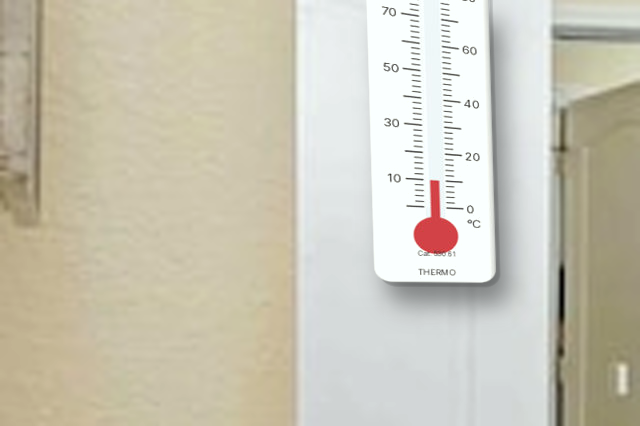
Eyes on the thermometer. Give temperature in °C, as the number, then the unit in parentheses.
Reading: 10 (°C)
